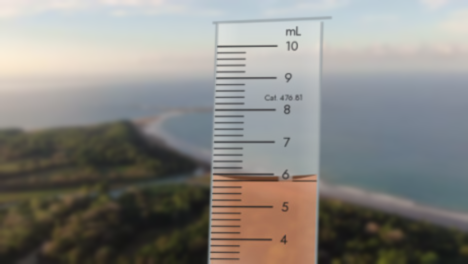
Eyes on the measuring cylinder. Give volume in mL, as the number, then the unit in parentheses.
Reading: 5.8 (mL)
